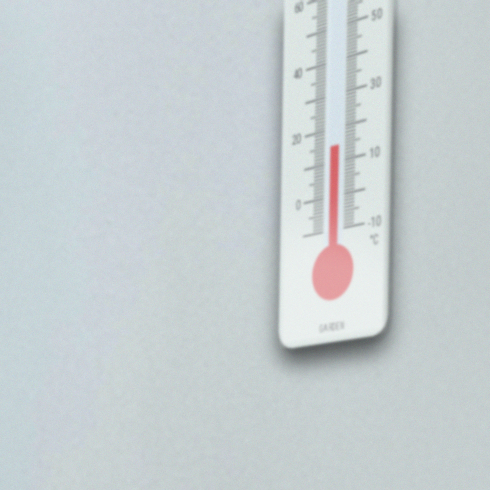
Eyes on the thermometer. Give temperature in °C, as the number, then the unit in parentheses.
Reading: 15 (°C)
